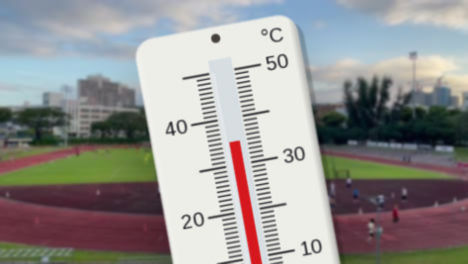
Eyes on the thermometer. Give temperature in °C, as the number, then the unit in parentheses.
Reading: 35 (°C)
